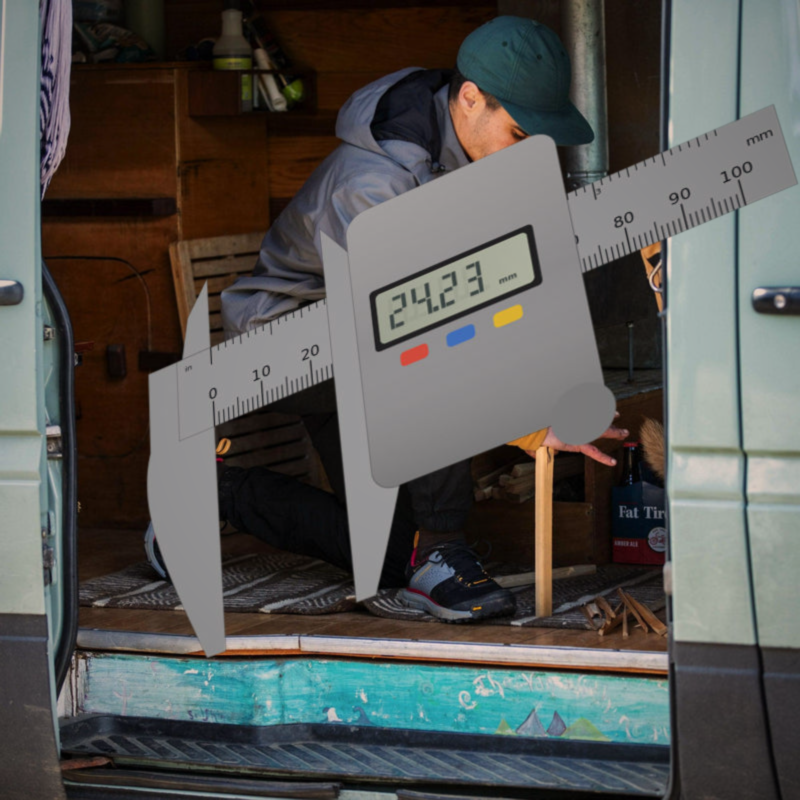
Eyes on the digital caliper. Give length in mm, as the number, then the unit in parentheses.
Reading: 24.23 (mm)
